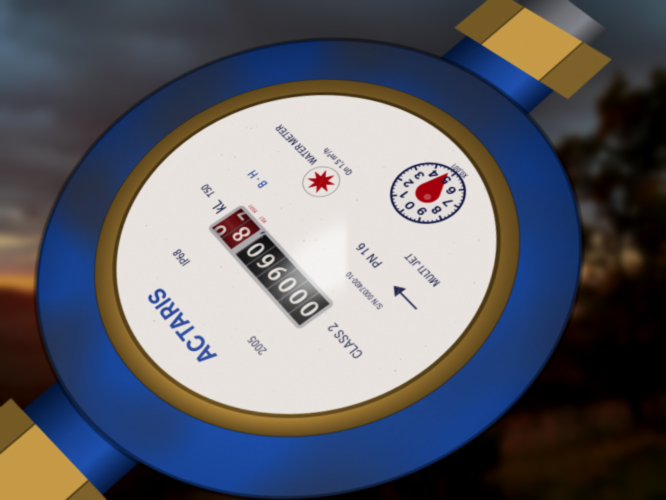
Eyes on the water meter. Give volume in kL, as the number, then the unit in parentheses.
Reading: 960.864 (kL)
